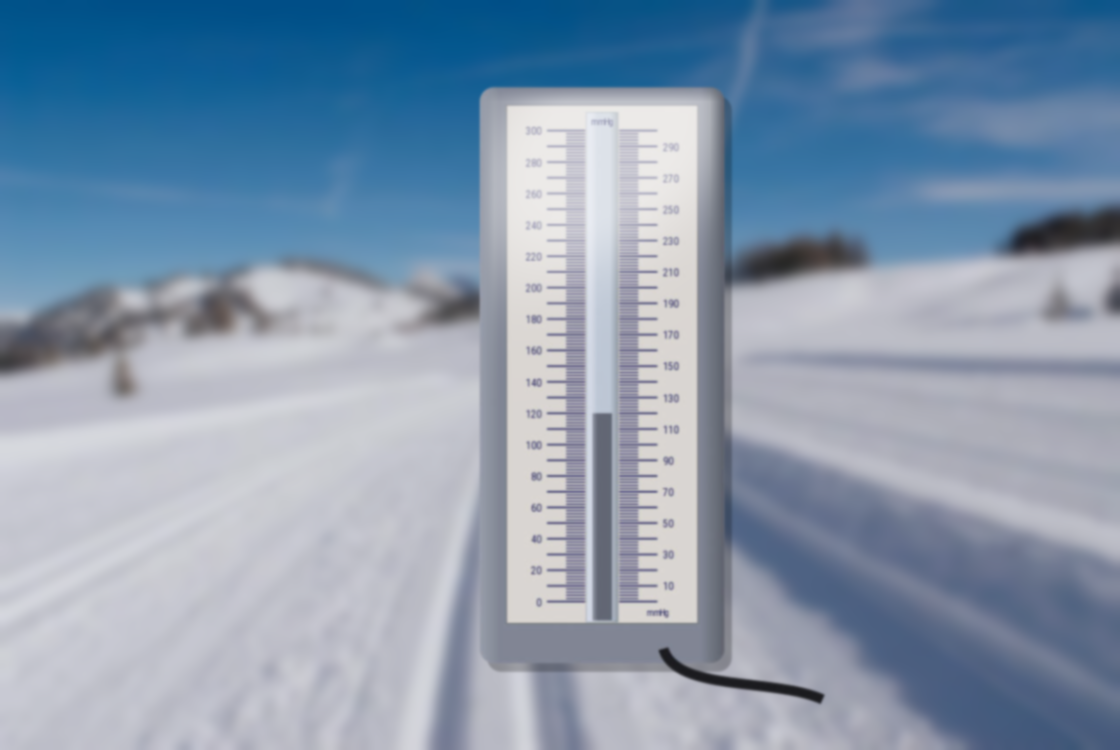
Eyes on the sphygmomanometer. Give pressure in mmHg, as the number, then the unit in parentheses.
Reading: 120 (mmHg)
